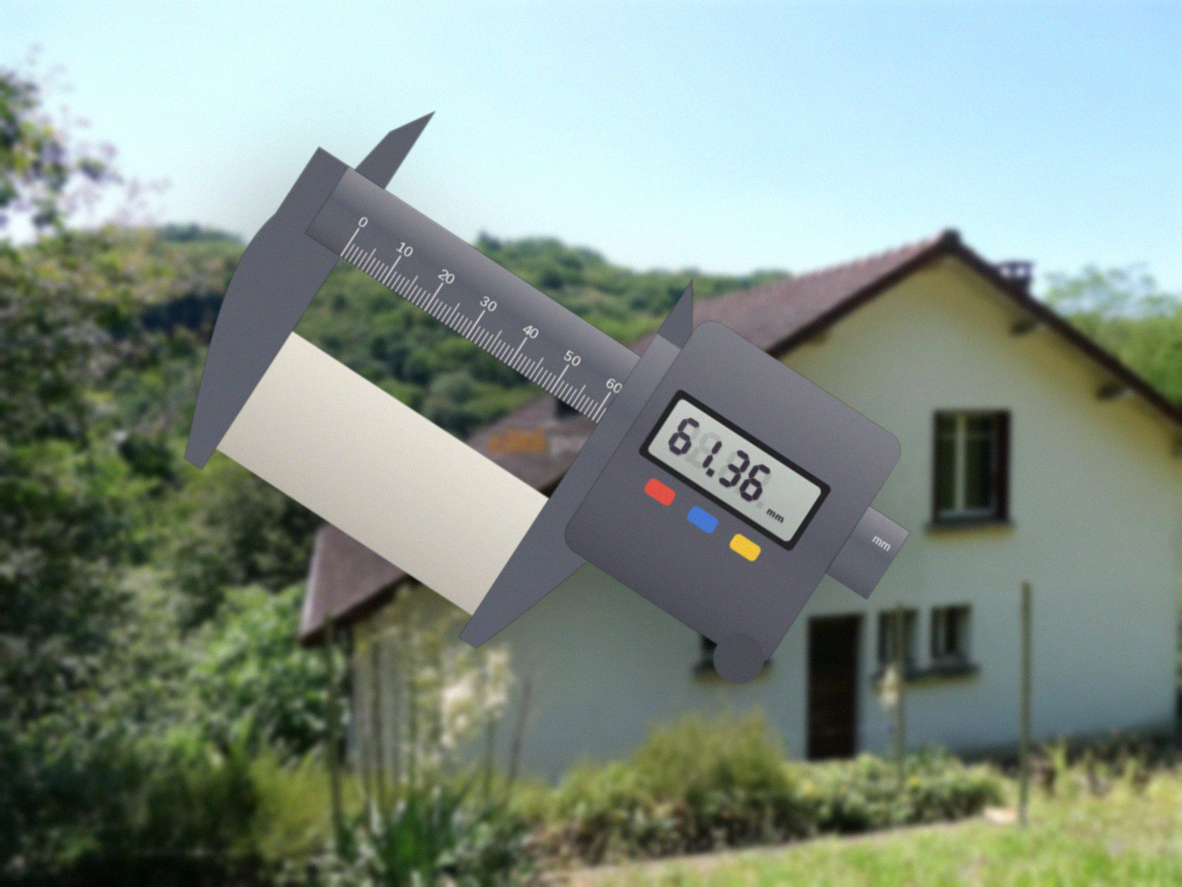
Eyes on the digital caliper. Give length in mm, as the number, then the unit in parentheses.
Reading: 61.36 (mm)
